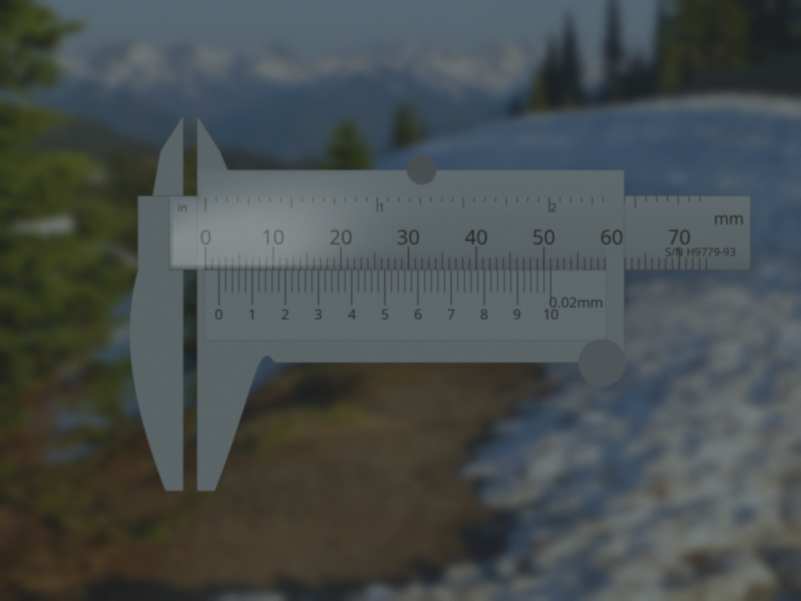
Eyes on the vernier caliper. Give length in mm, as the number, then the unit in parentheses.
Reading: 2.0 (mm)
